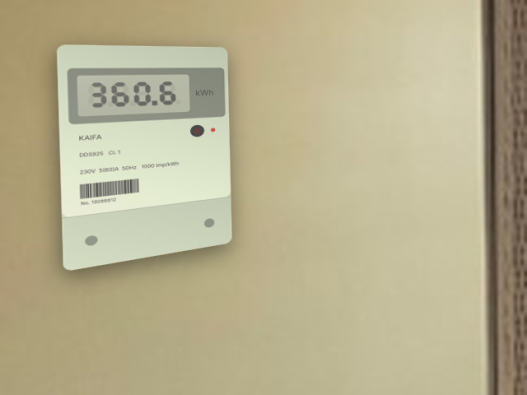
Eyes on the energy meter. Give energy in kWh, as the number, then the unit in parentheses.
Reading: 360.6 (kWh)
